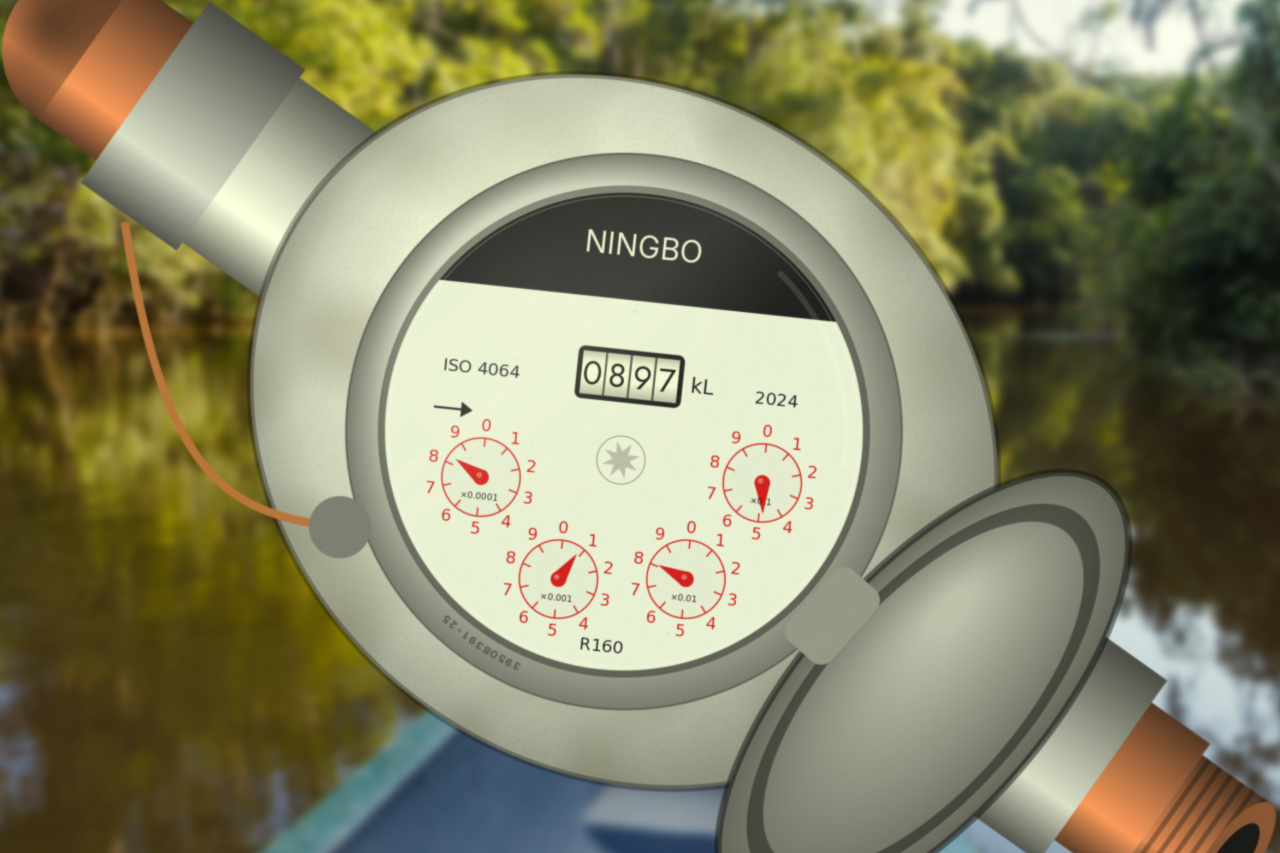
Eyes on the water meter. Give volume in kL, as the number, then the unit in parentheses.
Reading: 897.4808 (kL)
